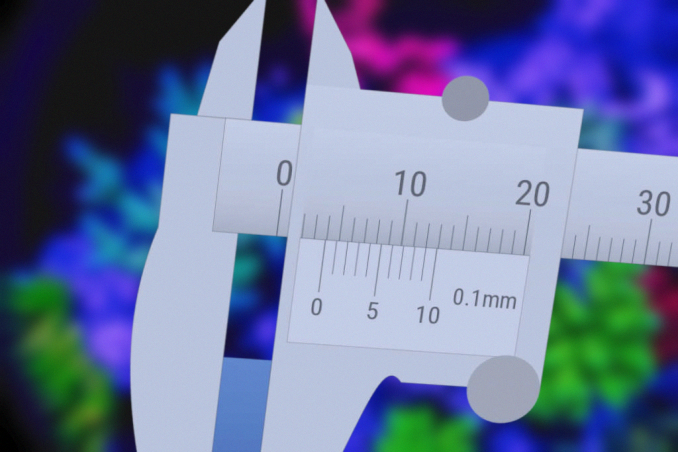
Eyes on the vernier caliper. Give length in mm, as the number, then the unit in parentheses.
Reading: 3.9 (mm)
